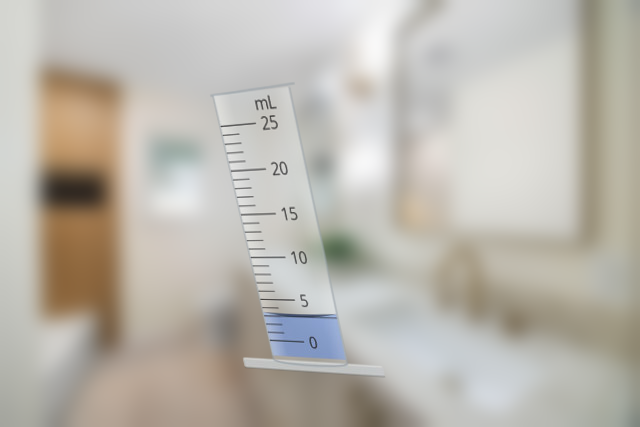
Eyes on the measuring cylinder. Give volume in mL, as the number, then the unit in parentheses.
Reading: 3 (mL)
